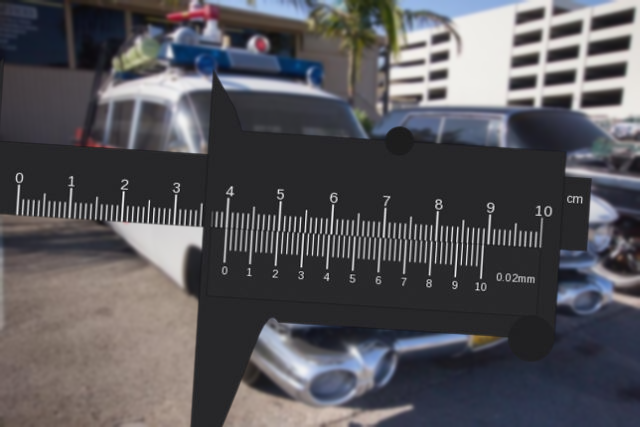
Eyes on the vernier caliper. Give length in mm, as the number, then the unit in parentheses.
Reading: 40.0 (mm)
